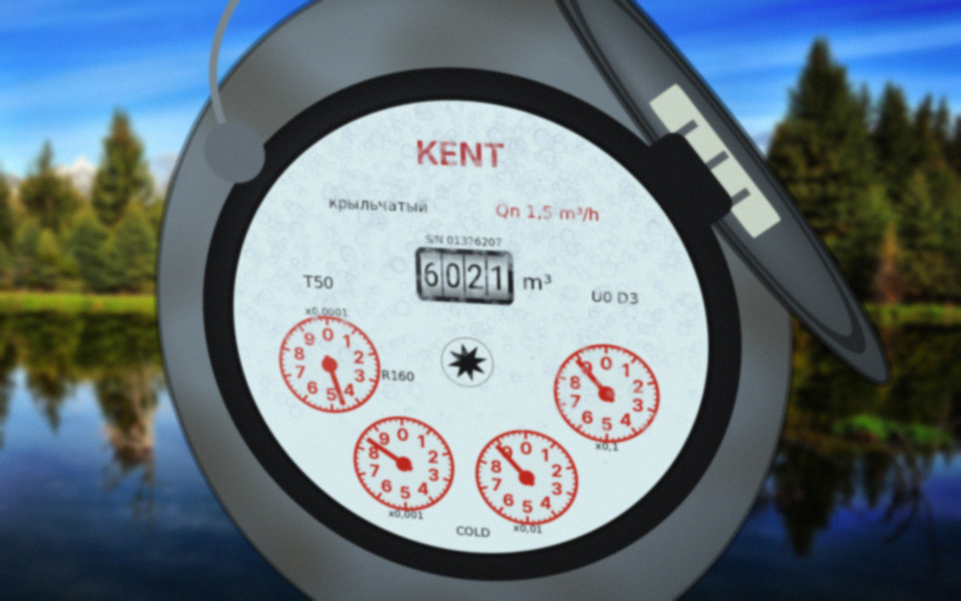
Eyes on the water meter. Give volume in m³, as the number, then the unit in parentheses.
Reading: 6021.8884 (m³)
